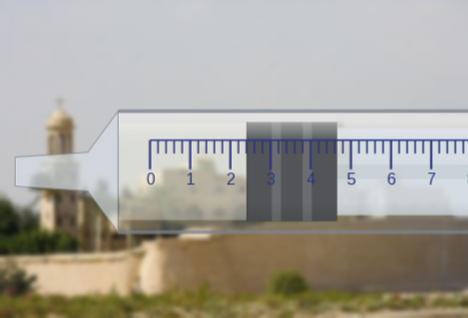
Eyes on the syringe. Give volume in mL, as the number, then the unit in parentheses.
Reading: 2.4 (mL)
